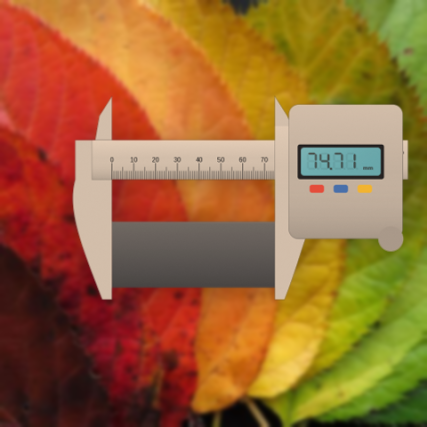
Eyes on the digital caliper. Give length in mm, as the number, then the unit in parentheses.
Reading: 74.71 (mm)
